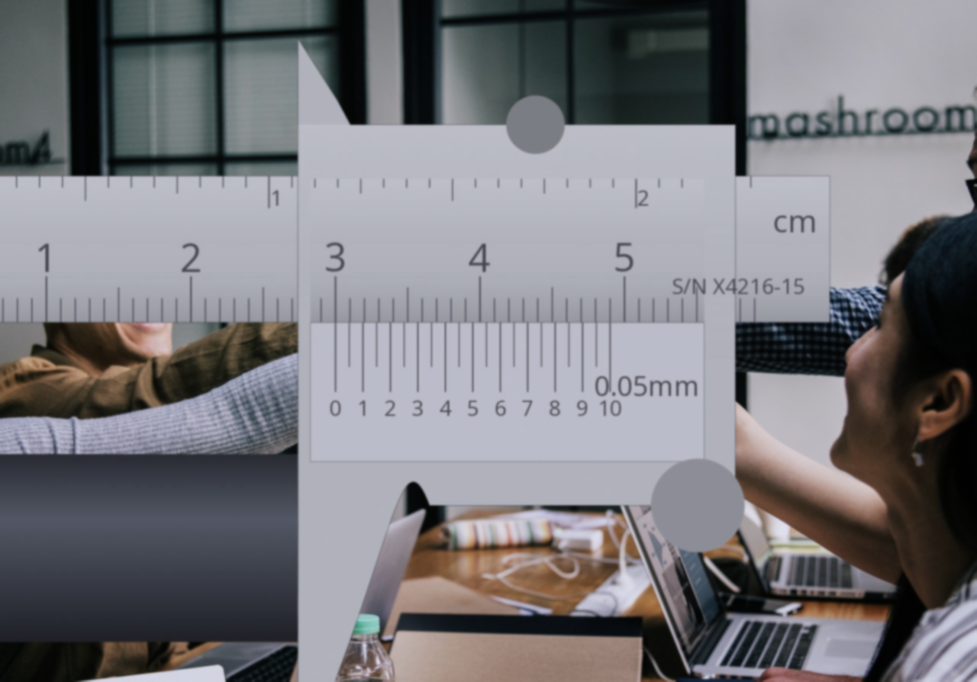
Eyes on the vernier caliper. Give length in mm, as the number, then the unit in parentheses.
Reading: 30.0 (mm)
